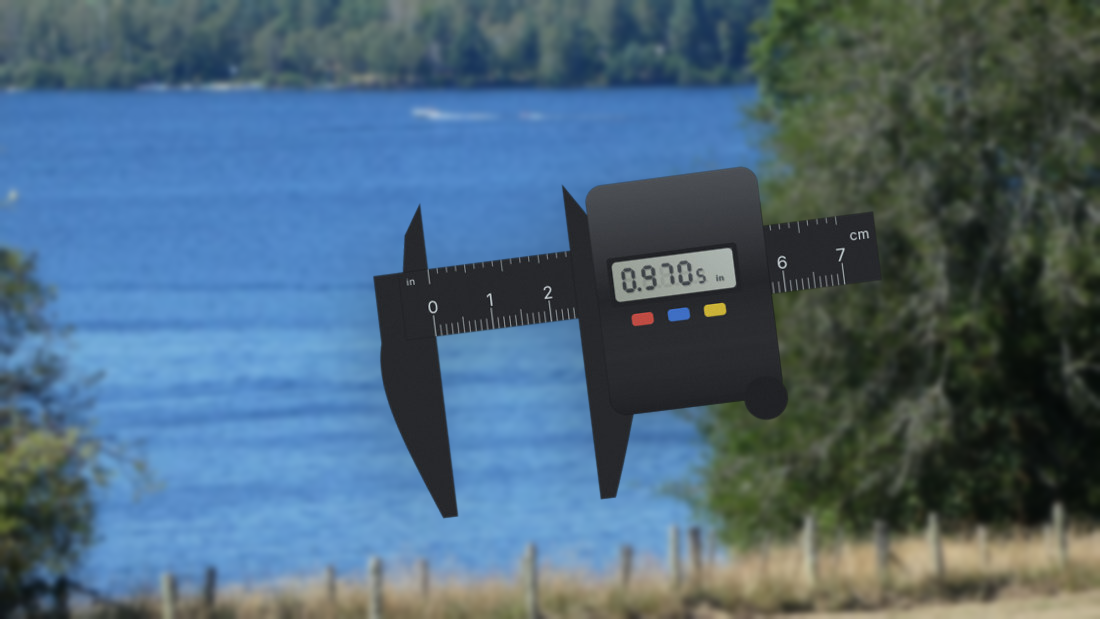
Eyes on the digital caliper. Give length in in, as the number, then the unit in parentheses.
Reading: 0.9705 (in)
